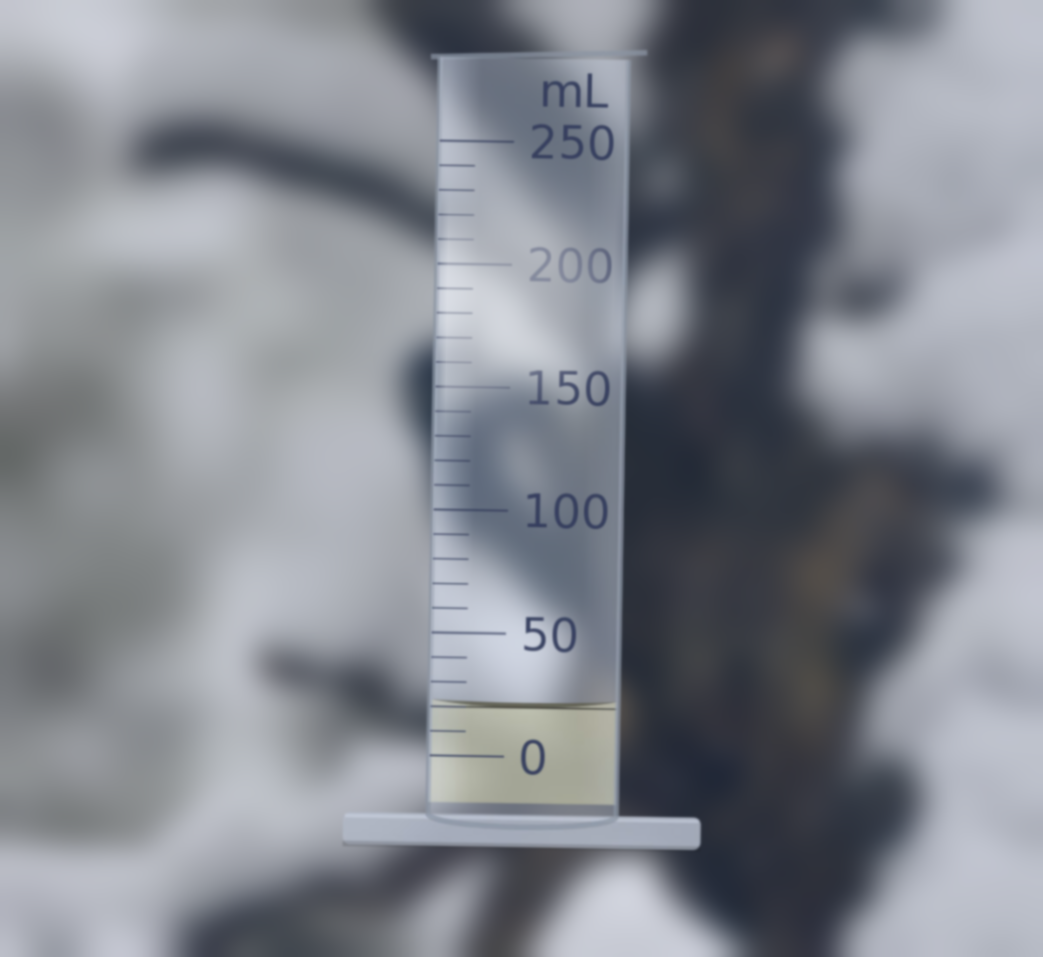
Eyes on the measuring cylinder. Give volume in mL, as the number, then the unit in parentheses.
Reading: 20 (mL)
